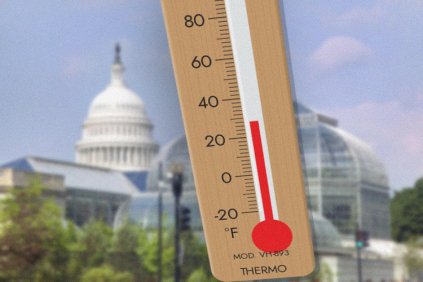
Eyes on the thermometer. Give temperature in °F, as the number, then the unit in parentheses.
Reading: 28 (°F)
